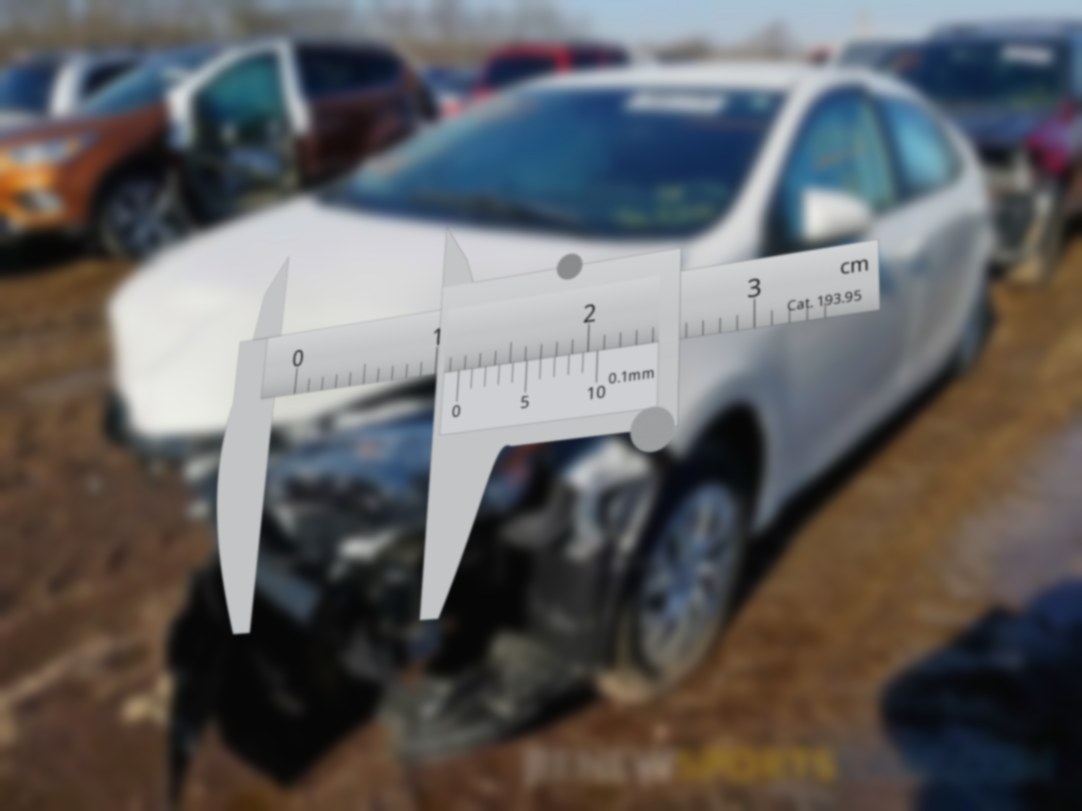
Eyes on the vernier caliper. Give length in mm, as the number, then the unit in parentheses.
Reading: 11.6 (mm)
